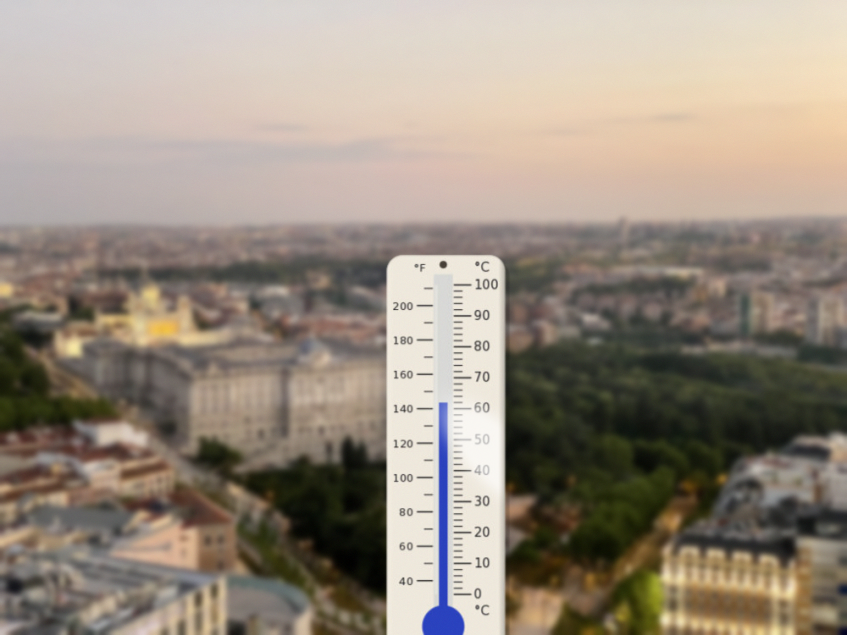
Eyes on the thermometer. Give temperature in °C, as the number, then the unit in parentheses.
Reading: 62 (°C)
